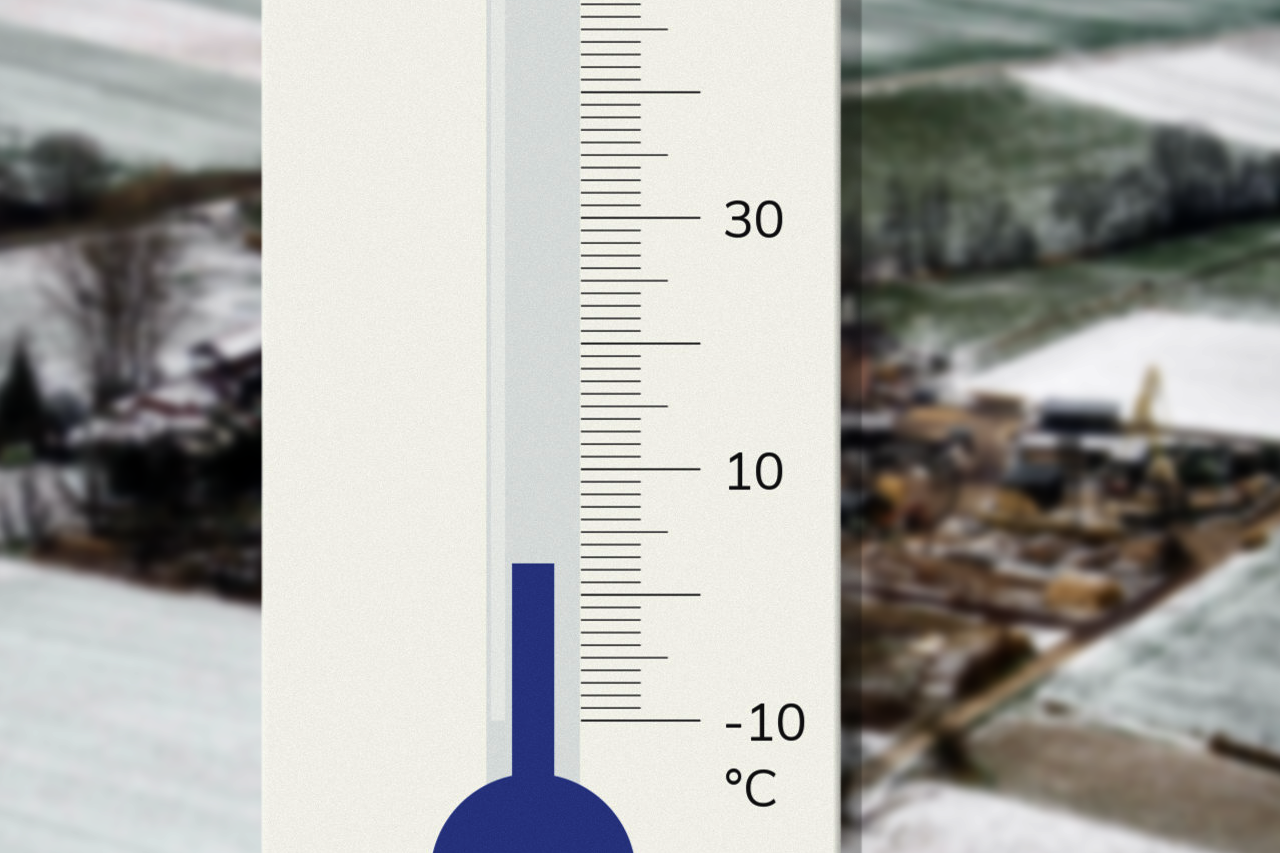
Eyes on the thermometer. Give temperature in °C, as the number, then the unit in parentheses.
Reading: 2.5 (°C)
